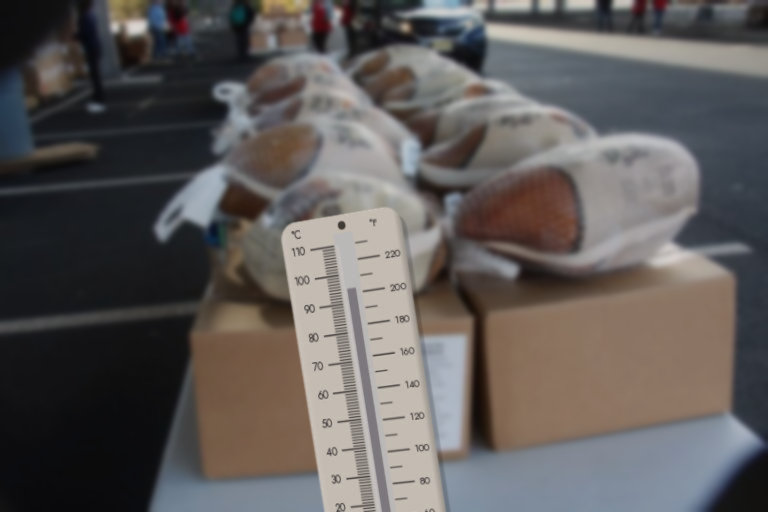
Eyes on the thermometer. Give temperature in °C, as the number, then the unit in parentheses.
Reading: 95 (°C)
